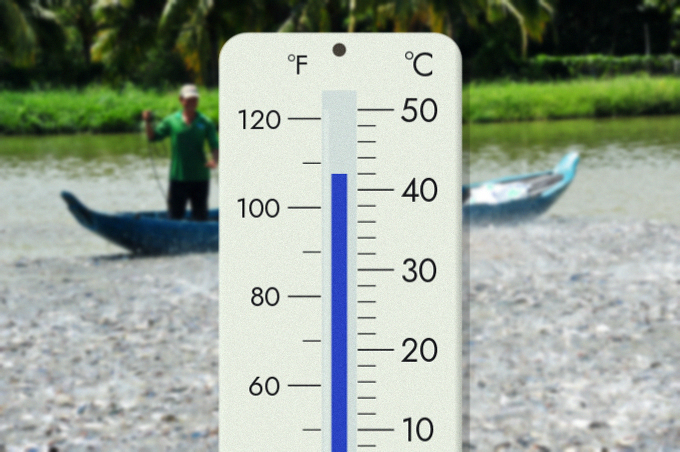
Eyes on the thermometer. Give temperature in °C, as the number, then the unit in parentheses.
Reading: 42 (°C)
